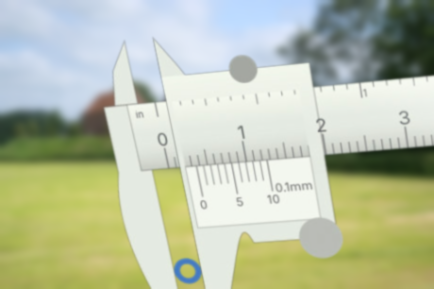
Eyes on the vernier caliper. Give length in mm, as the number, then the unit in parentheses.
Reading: 3.6 (mm)
